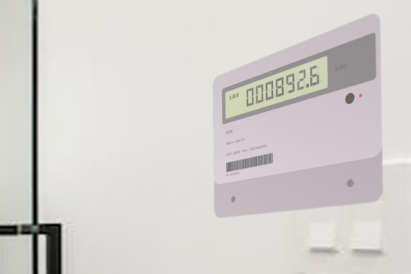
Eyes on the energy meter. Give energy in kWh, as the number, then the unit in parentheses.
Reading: 892.6 (kWh)
